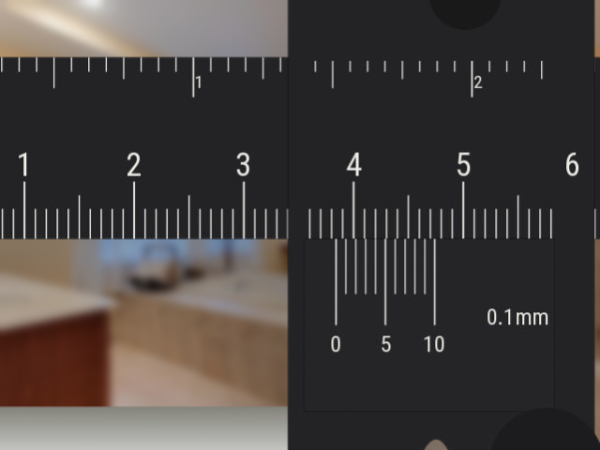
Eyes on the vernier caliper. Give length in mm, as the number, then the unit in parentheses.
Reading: 38.4 (mm)
